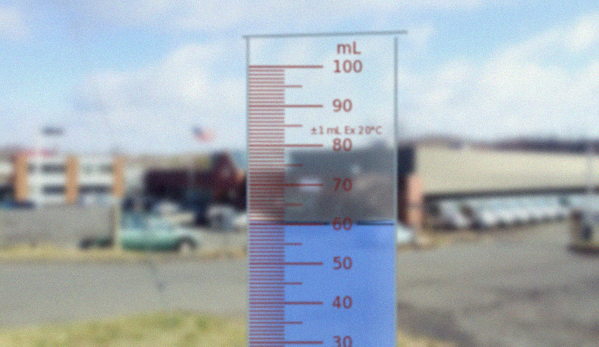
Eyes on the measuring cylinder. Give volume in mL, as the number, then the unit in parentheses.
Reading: 60 (mL)
